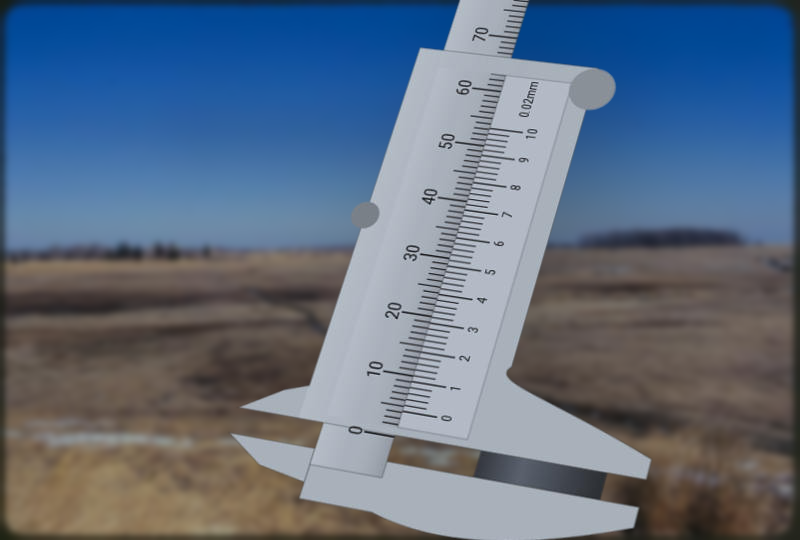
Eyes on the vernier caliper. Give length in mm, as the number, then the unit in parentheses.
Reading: 4.2 (mm)
